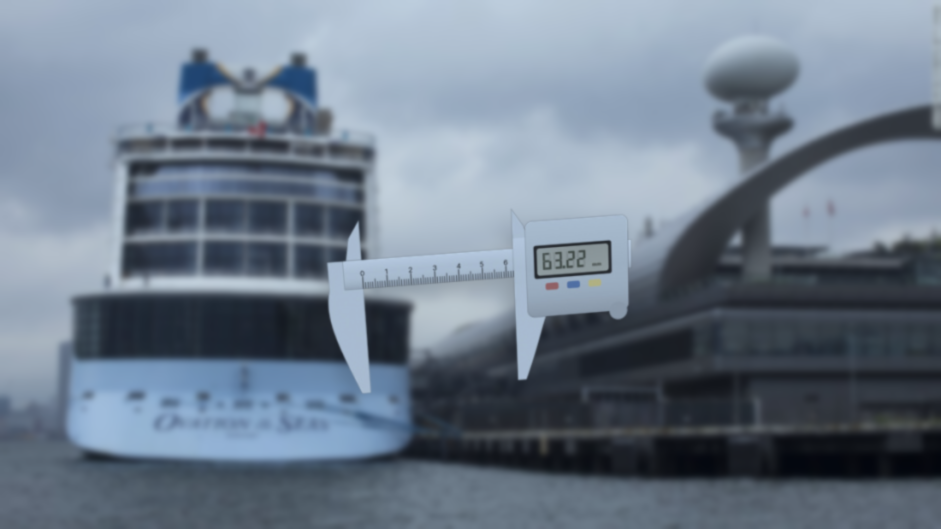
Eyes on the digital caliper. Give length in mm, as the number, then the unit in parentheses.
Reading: 63.22 (mm)
